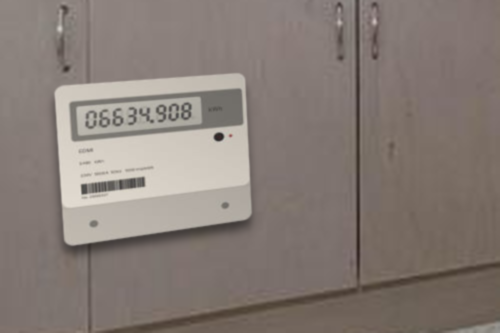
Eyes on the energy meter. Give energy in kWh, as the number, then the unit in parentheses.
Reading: 6634.908 (kWh)
